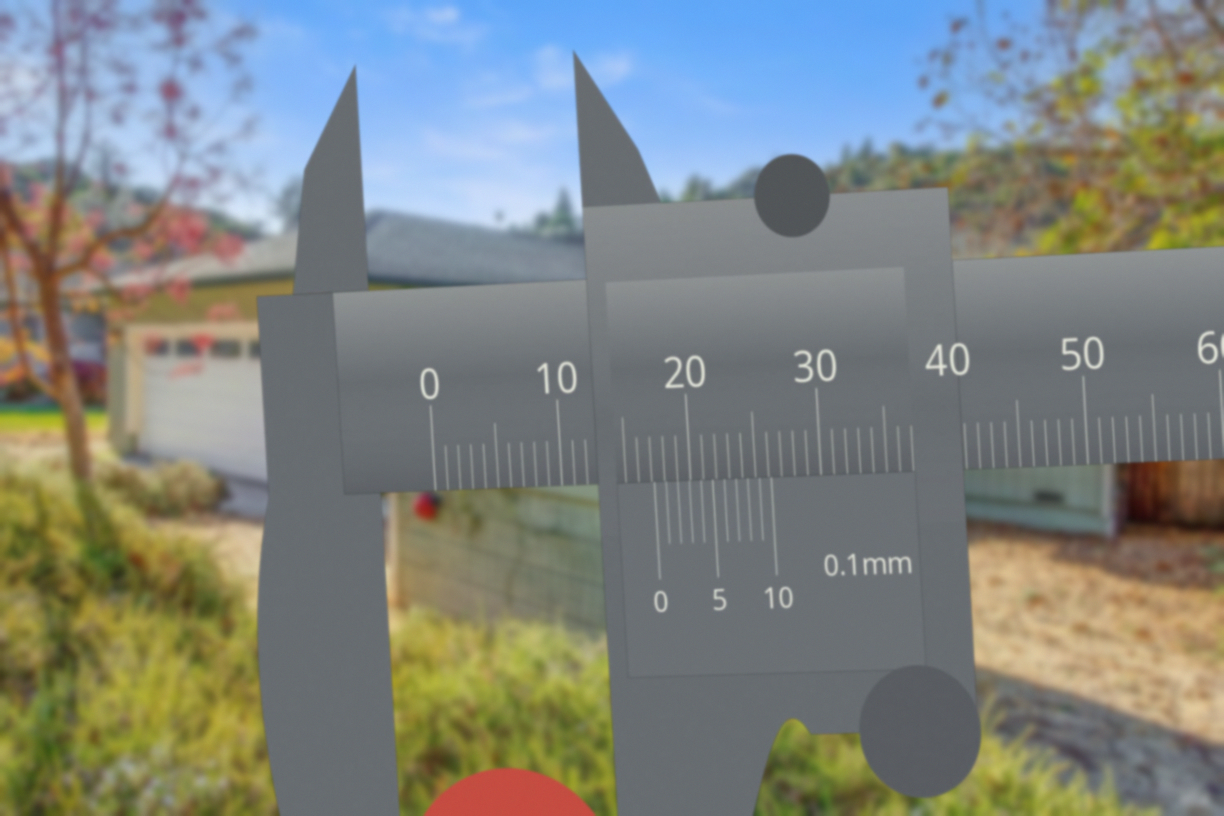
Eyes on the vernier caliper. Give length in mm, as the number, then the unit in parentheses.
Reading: 17.2 (mm)
